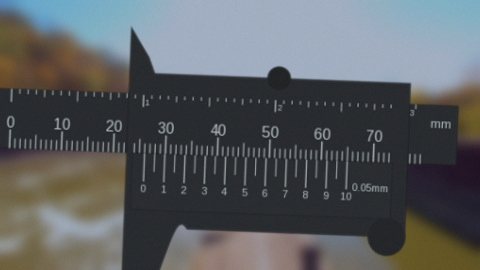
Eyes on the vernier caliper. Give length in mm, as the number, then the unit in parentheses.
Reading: 26.0 (mm)
